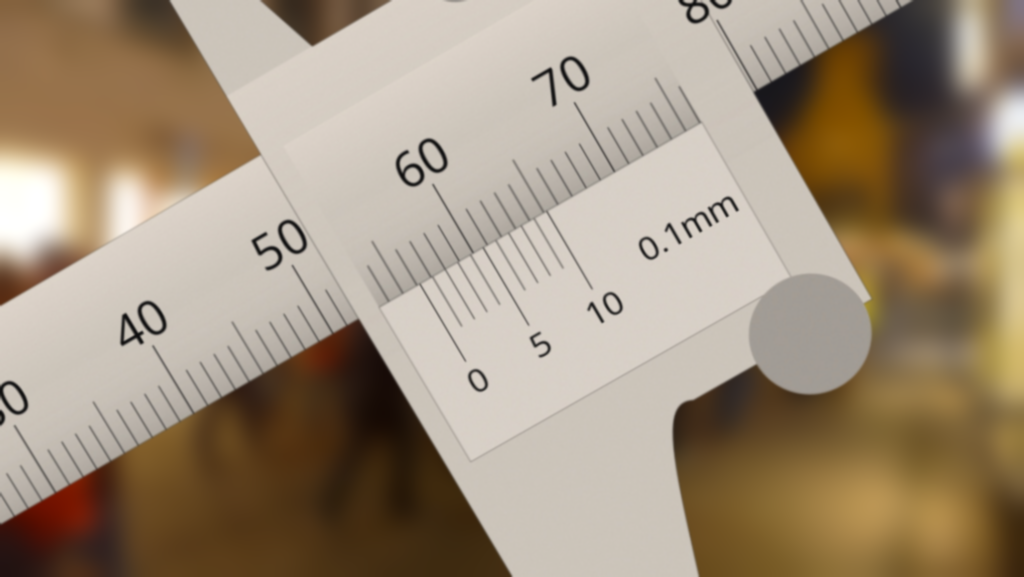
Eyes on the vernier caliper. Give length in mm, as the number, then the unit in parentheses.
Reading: 56.2 (mm)
